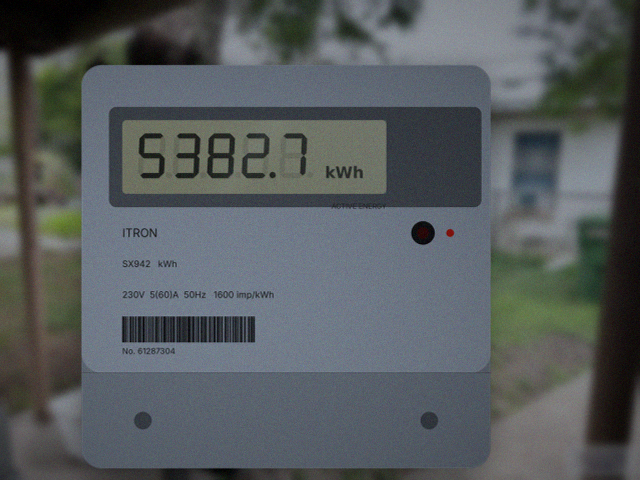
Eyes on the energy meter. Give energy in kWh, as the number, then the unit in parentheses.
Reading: 5382.7 (kWh)
